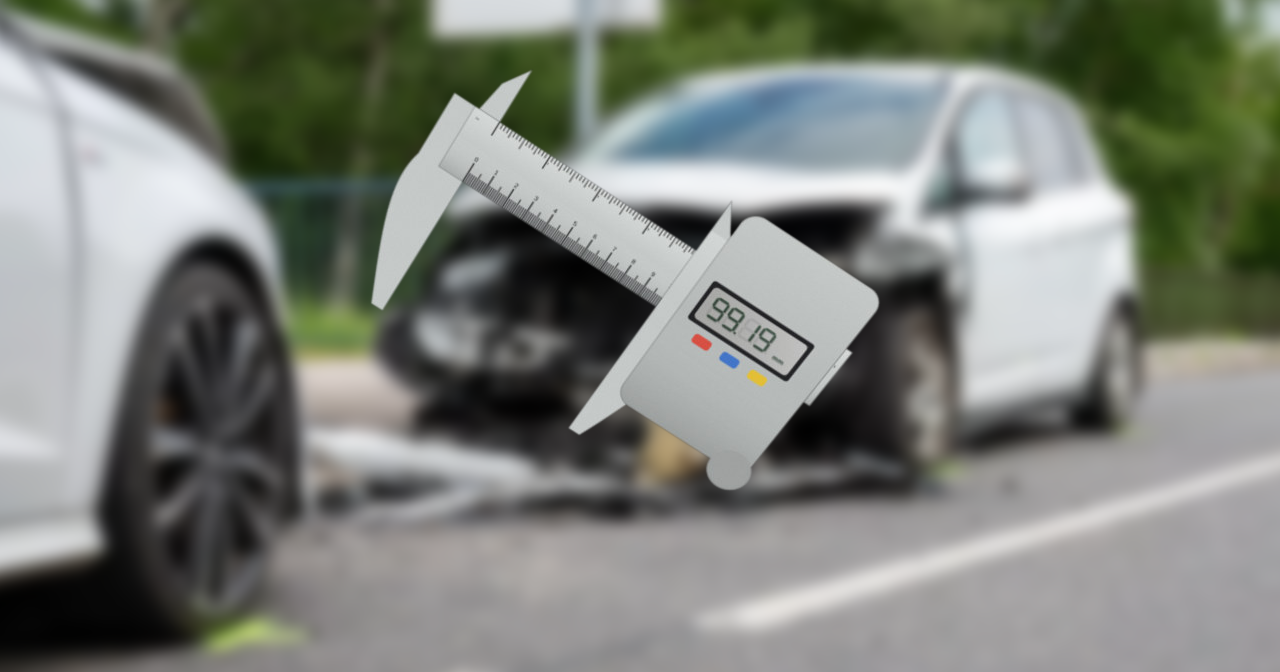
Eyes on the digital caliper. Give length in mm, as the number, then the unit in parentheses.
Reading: 99.19 (mm)
